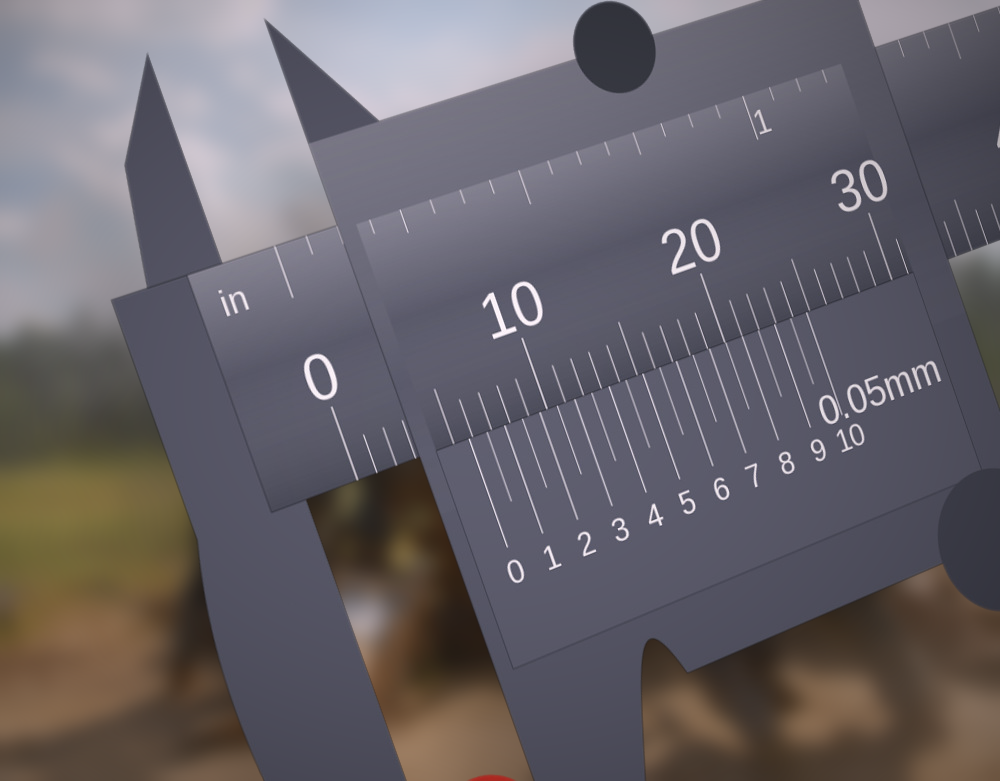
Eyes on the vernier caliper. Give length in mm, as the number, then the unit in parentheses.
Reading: 5.8 (mm)
